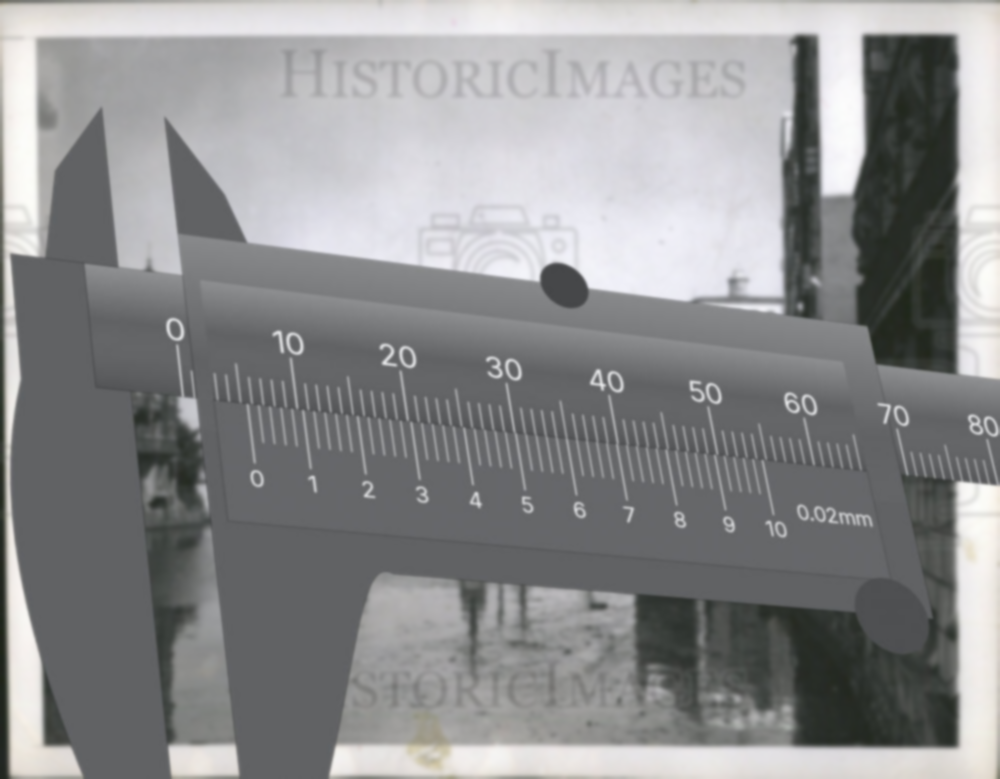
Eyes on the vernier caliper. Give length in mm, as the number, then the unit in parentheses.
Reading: 5.6 (mm)
